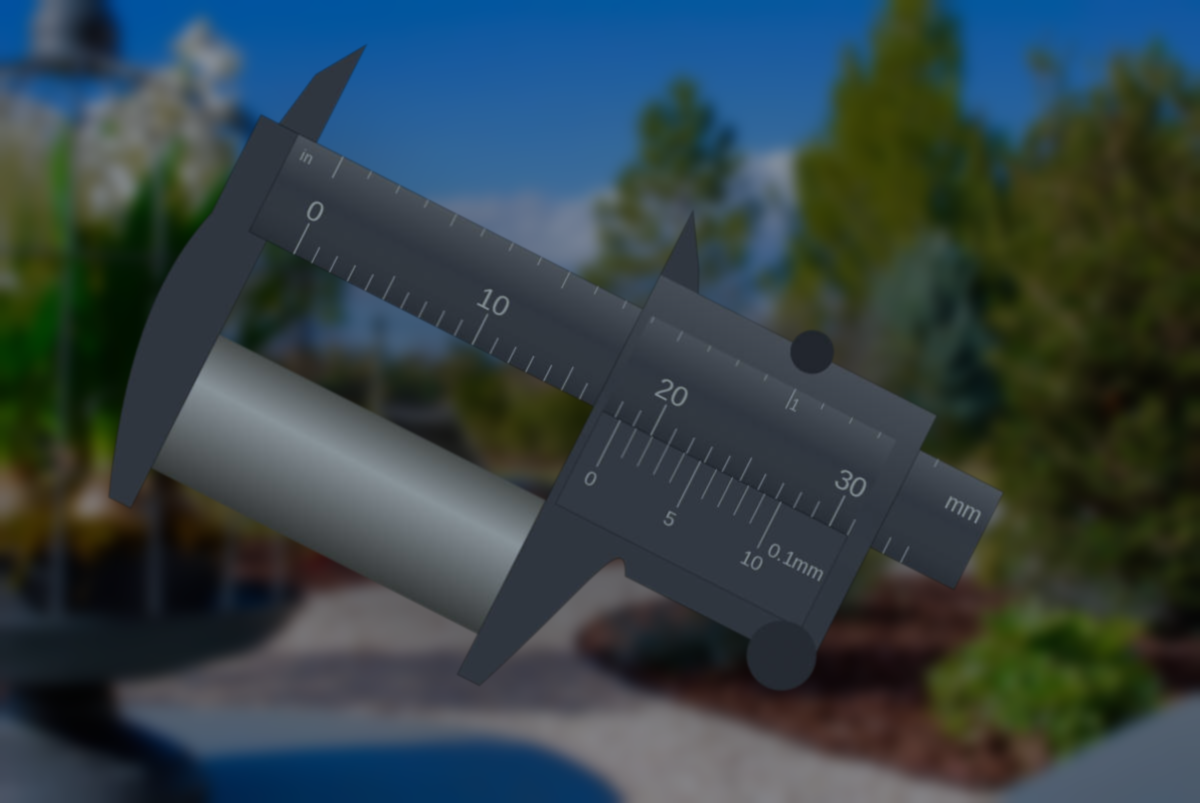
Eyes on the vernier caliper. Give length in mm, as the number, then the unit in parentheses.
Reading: 18.3 (mm)
